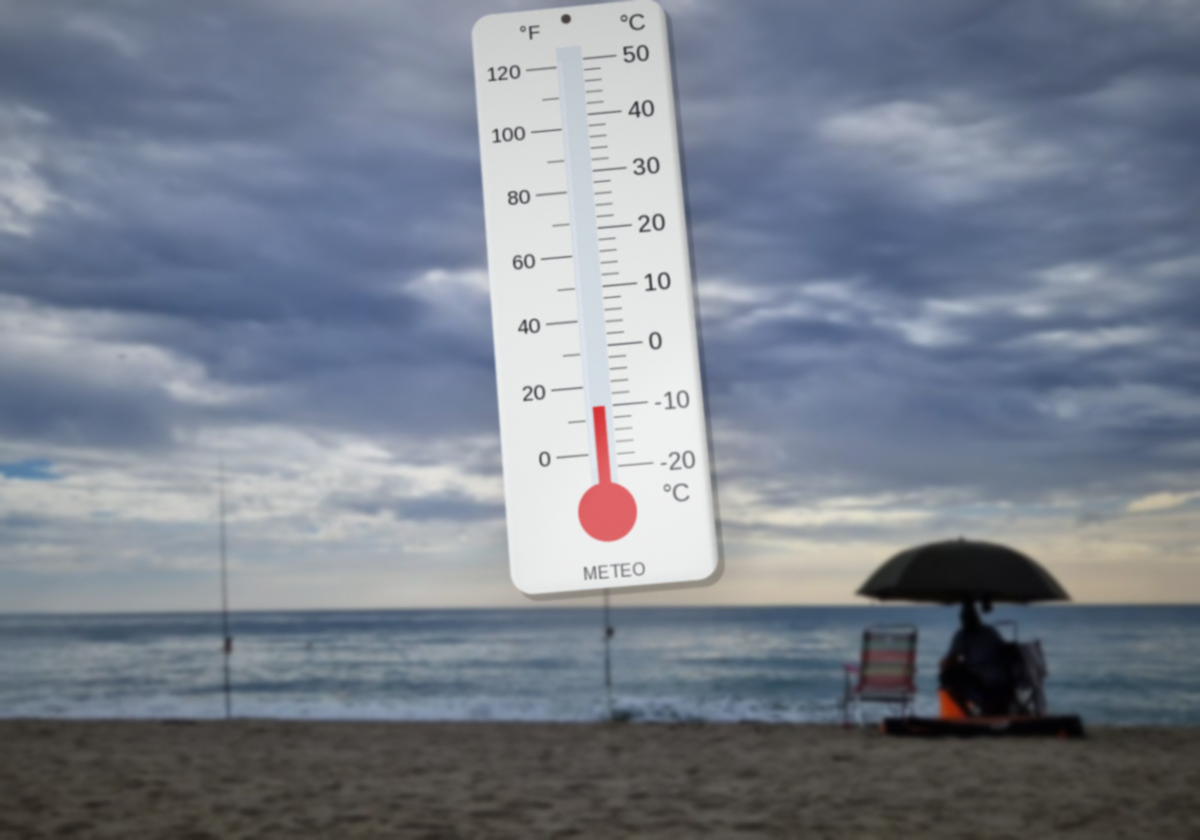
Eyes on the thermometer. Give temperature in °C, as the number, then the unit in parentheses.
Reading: -10 (°C)
